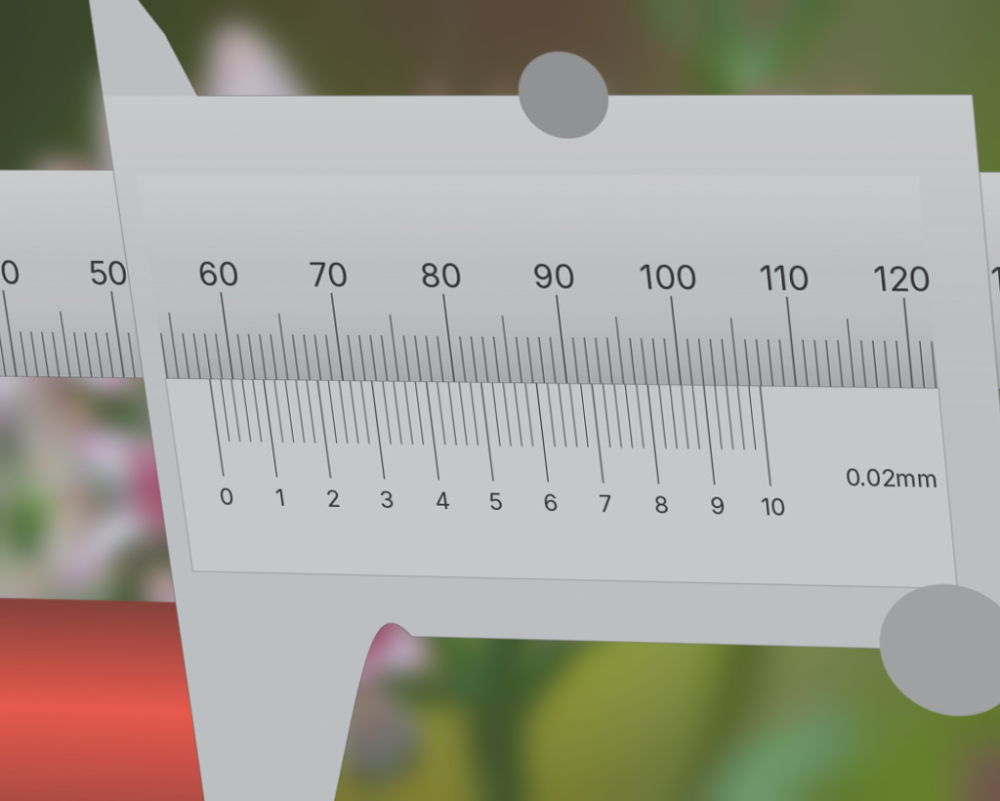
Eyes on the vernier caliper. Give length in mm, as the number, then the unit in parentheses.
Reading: 57.9 (mm)
